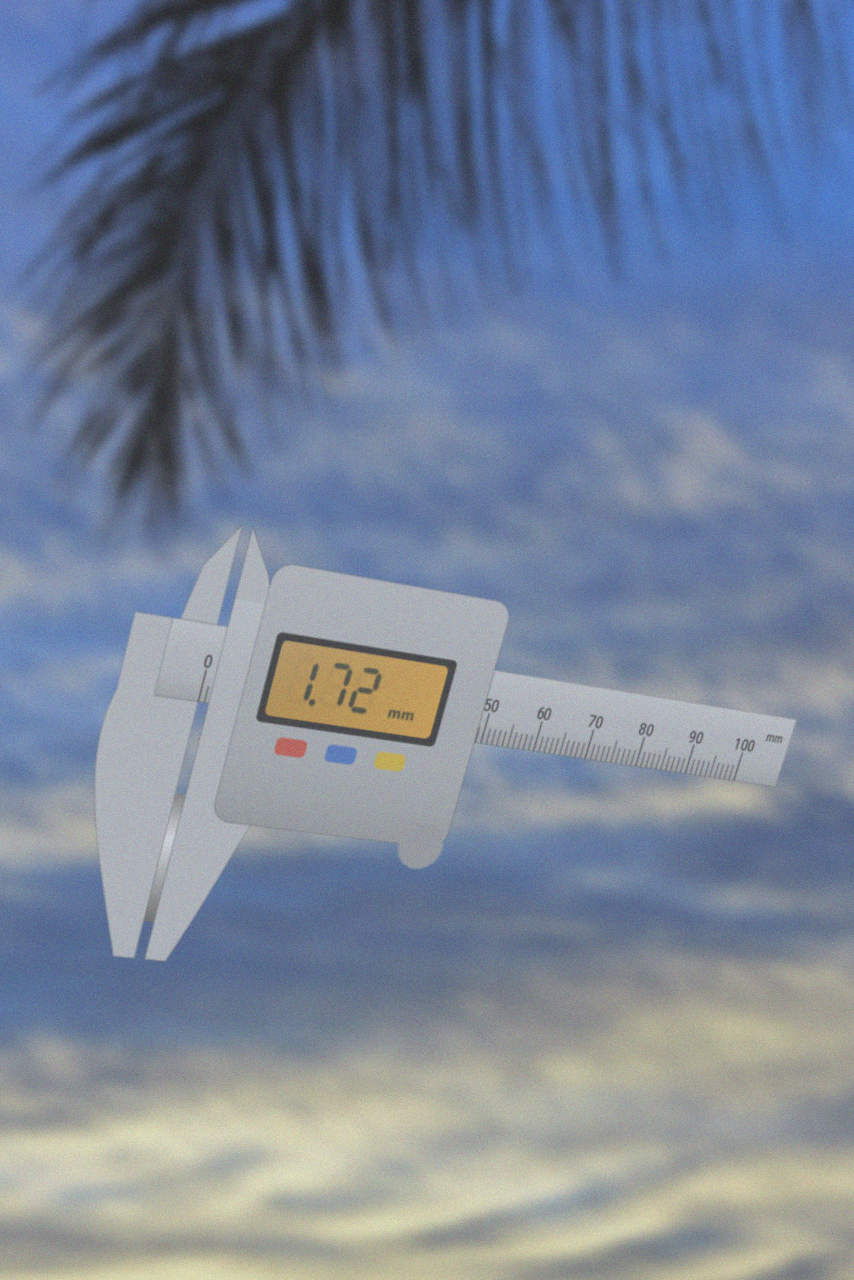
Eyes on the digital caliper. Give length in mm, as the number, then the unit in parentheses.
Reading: 1.72 (mm)
